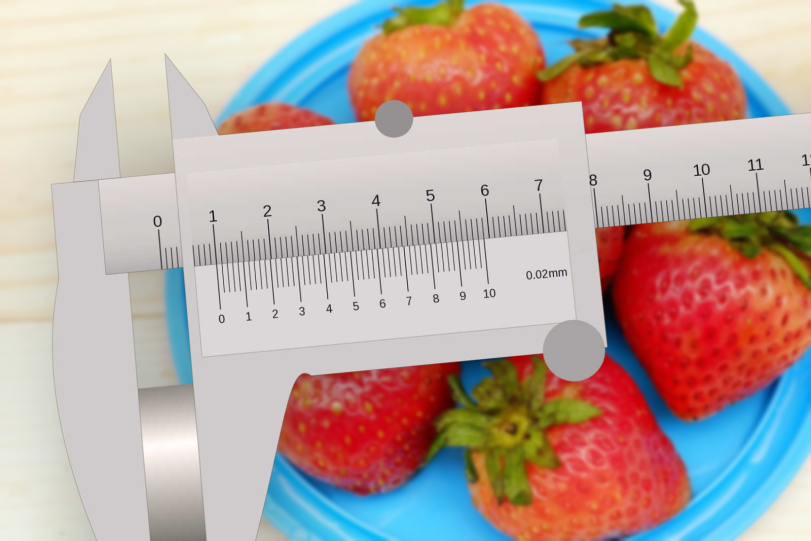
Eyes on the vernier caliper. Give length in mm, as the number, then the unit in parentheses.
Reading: 10.0 (mm)
